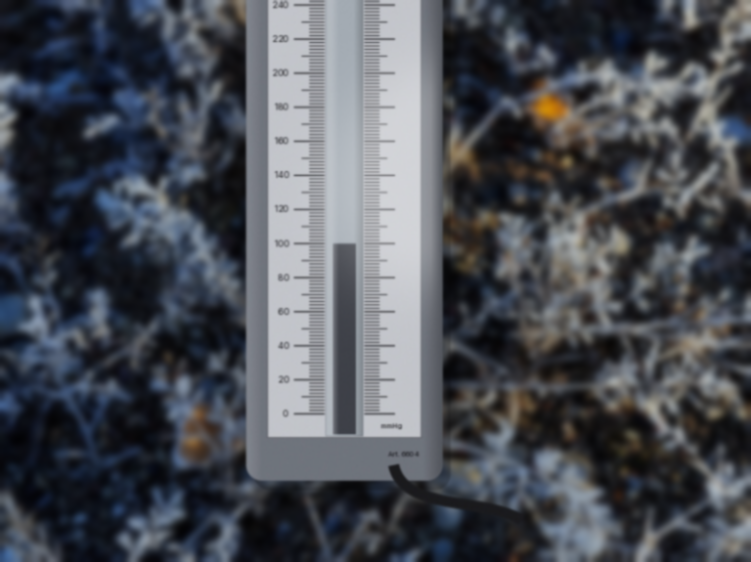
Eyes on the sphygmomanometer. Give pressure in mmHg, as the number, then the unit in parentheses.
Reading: 100 (mmHg)
